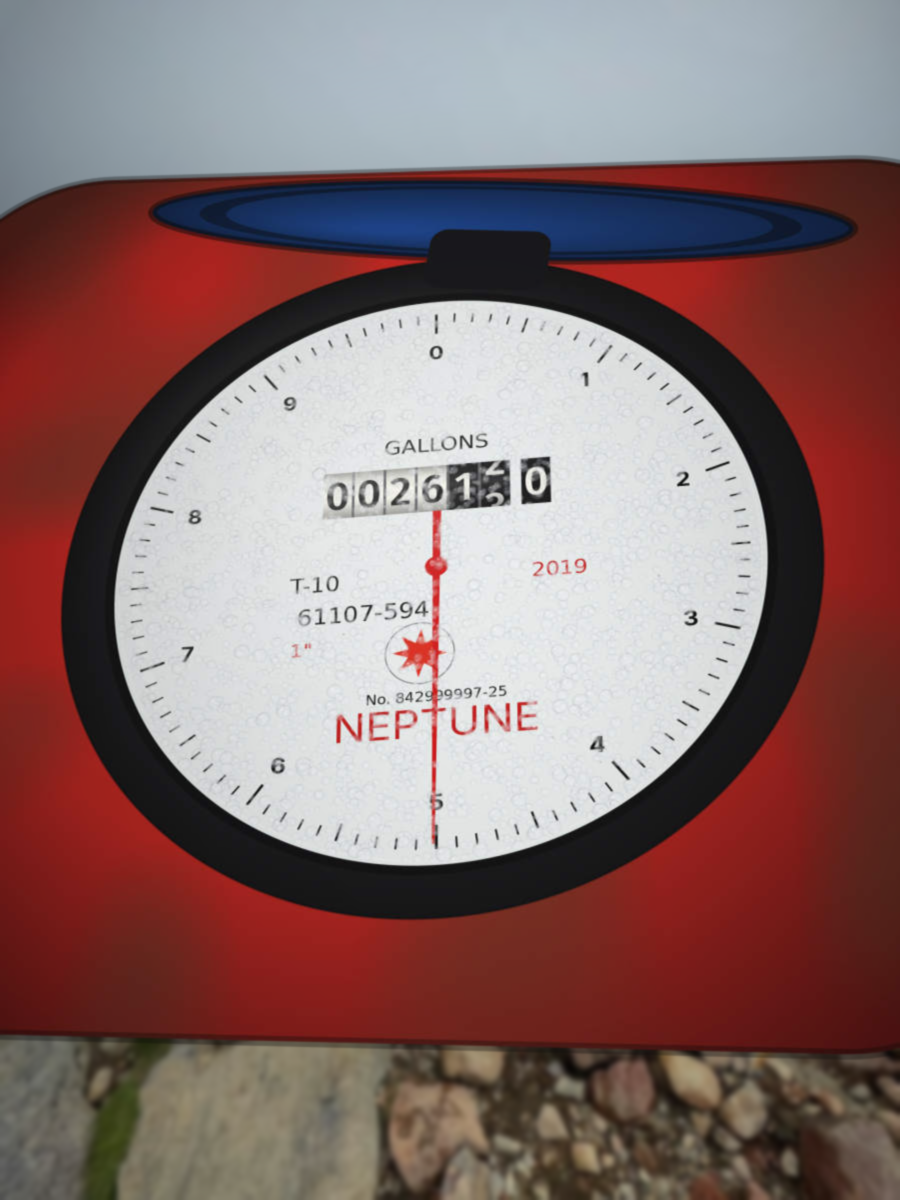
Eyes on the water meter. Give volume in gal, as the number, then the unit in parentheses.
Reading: 26125.0 (gal)
